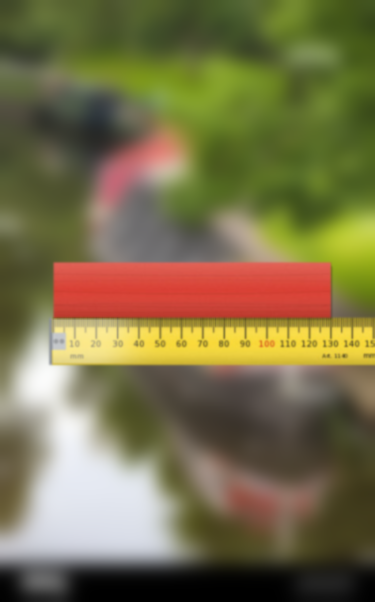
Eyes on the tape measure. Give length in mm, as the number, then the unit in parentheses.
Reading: 130 (mm)
